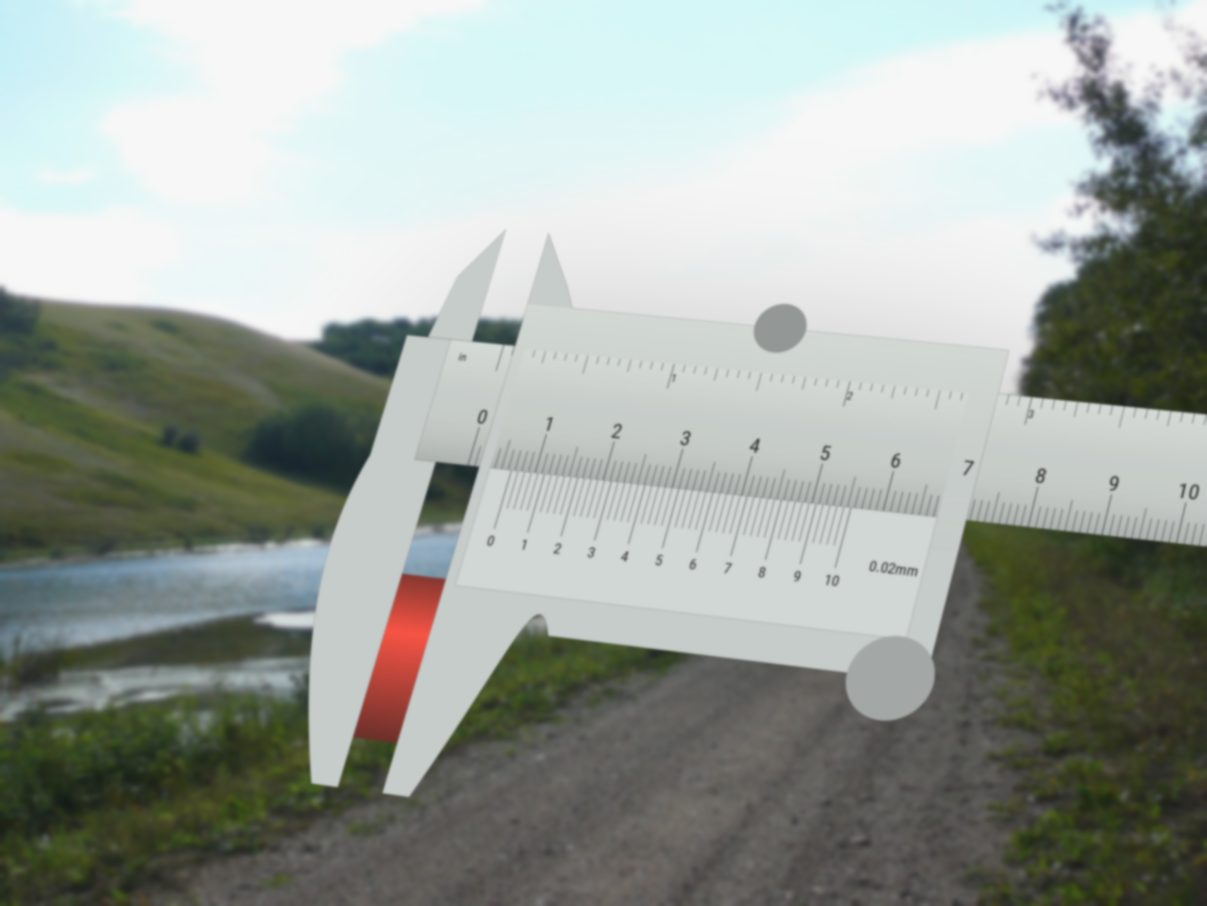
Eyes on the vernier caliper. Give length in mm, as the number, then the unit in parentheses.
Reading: 6.5 (mm)
